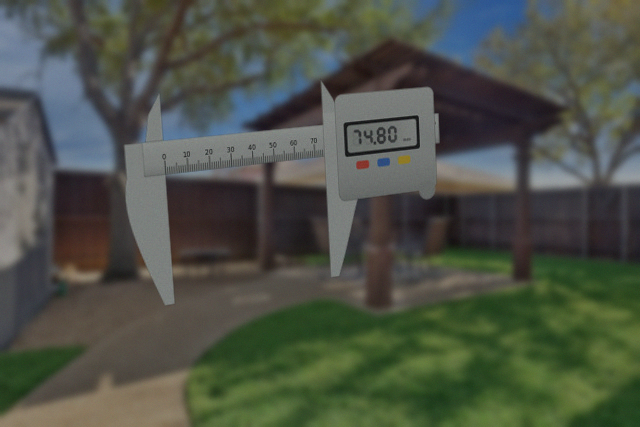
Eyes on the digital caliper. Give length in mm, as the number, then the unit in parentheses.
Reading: 74.80 (mm)
